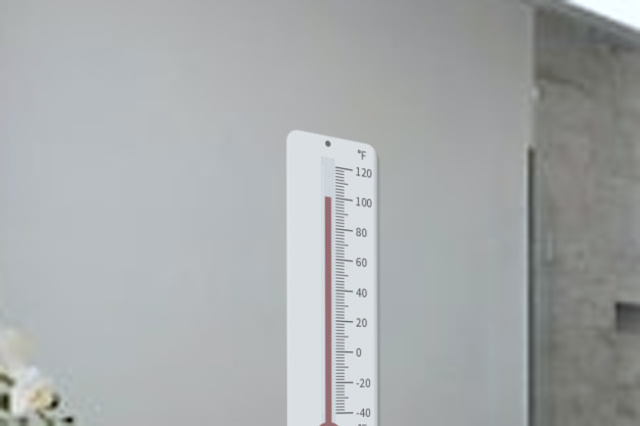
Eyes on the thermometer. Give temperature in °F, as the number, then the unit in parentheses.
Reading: 100 (°F)
